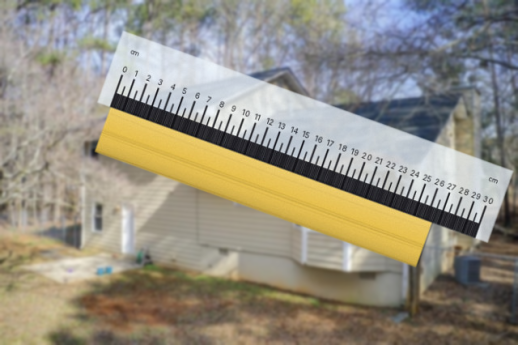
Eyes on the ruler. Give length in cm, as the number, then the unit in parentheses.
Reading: 26.5 (cm)
